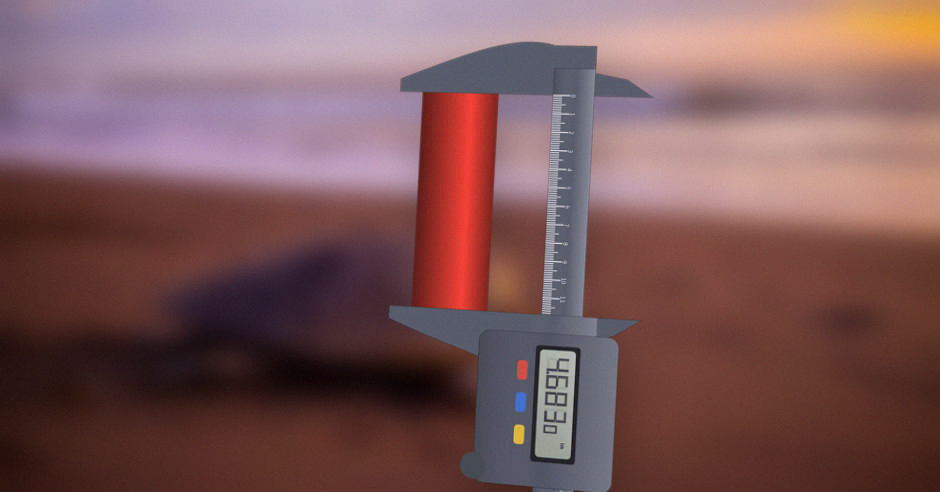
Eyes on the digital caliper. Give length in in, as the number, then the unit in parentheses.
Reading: 4.6830 (in)
